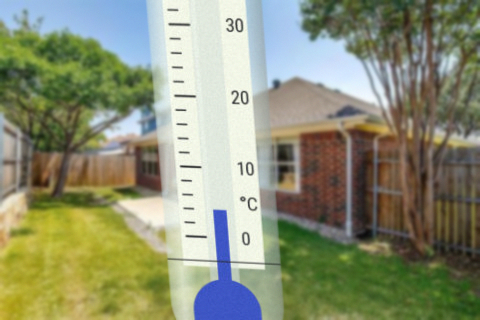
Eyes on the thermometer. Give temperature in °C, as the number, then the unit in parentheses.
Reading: 4 (°C)
